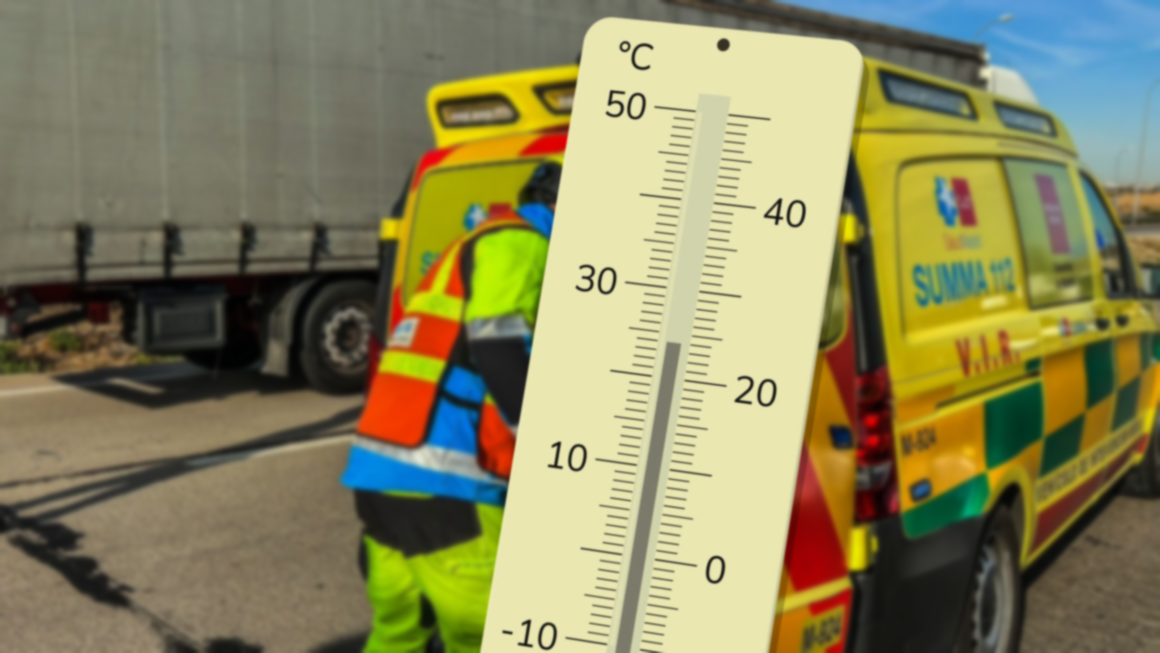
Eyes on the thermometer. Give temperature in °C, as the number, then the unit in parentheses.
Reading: 24 (°C)
